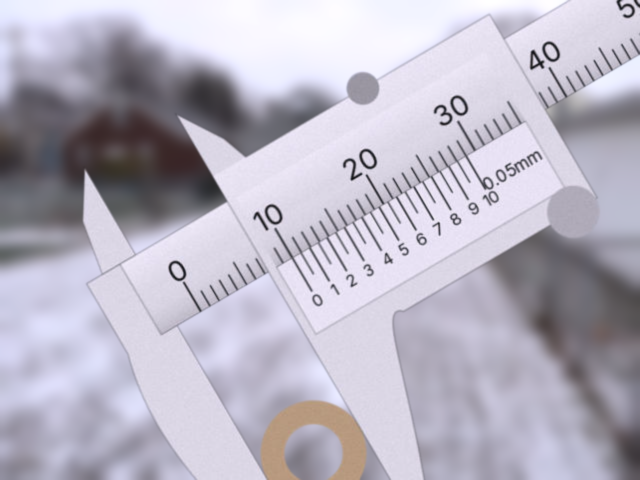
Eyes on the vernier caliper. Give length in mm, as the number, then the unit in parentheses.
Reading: 10.0 (mm)
